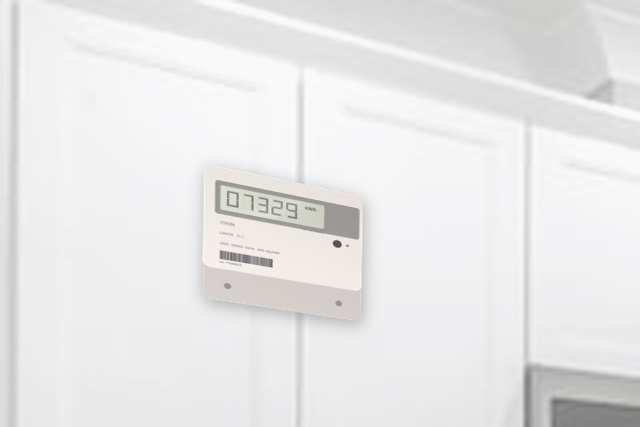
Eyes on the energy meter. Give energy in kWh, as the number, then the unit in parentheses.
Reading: 7329 (kWh)
